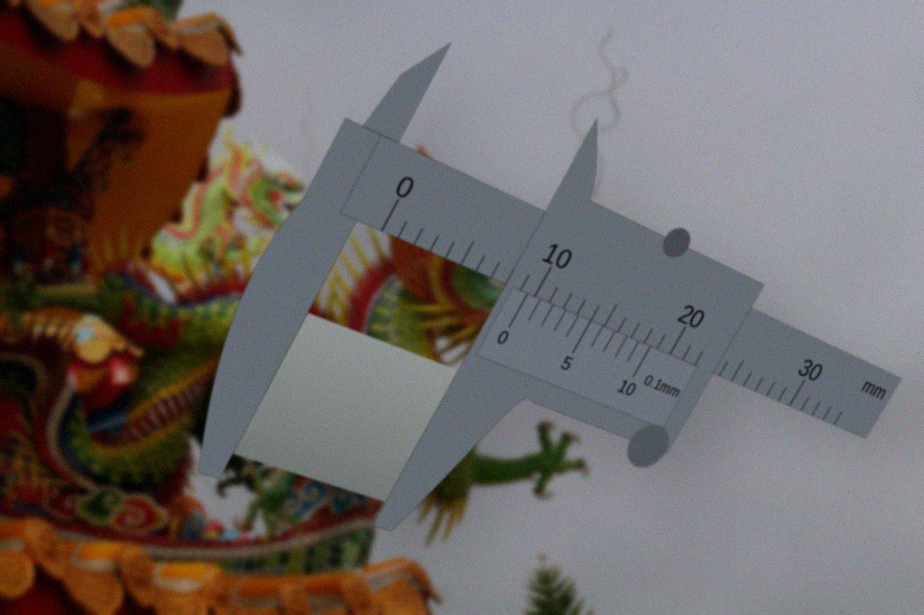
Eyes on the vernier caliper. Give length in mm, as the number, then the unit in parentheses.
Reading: 9.5 (mm)
